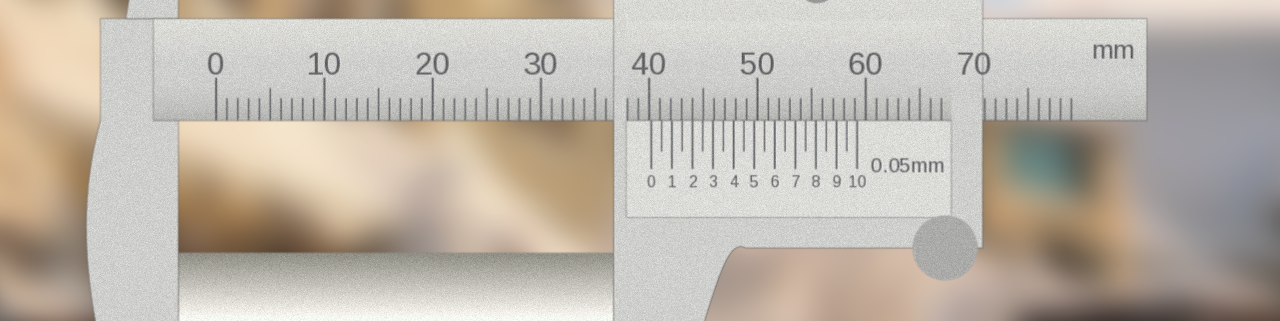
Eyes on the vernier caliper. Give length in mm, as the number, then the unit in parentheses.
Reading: 40.2 (mm)
